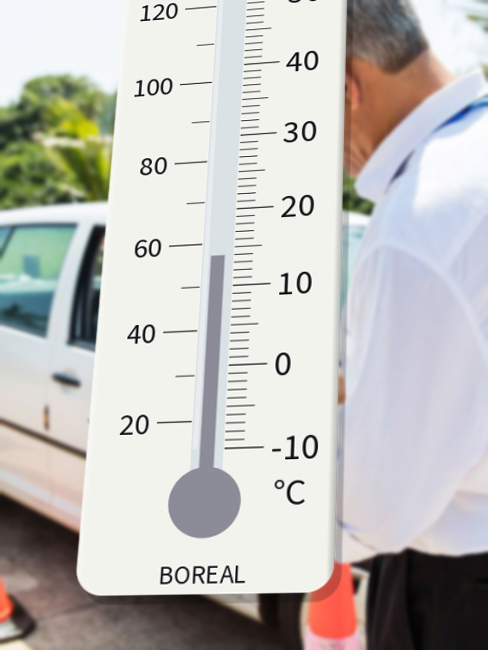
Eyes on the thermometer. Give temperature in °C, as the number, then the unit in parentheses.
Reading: 14 (°C)
